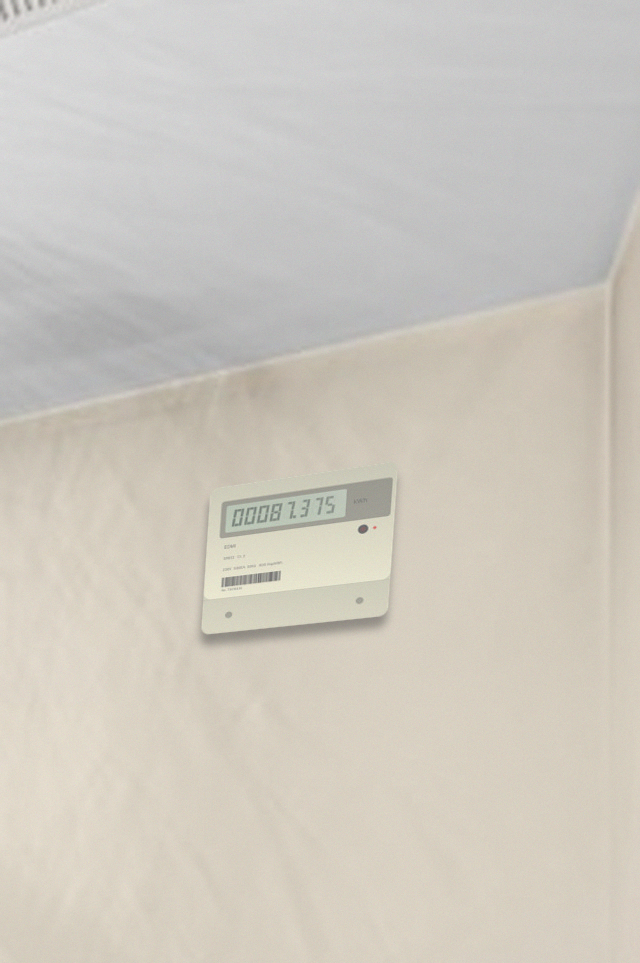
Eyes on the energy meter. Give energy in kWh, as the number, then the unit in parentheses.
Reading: 87.375 (kWh)
